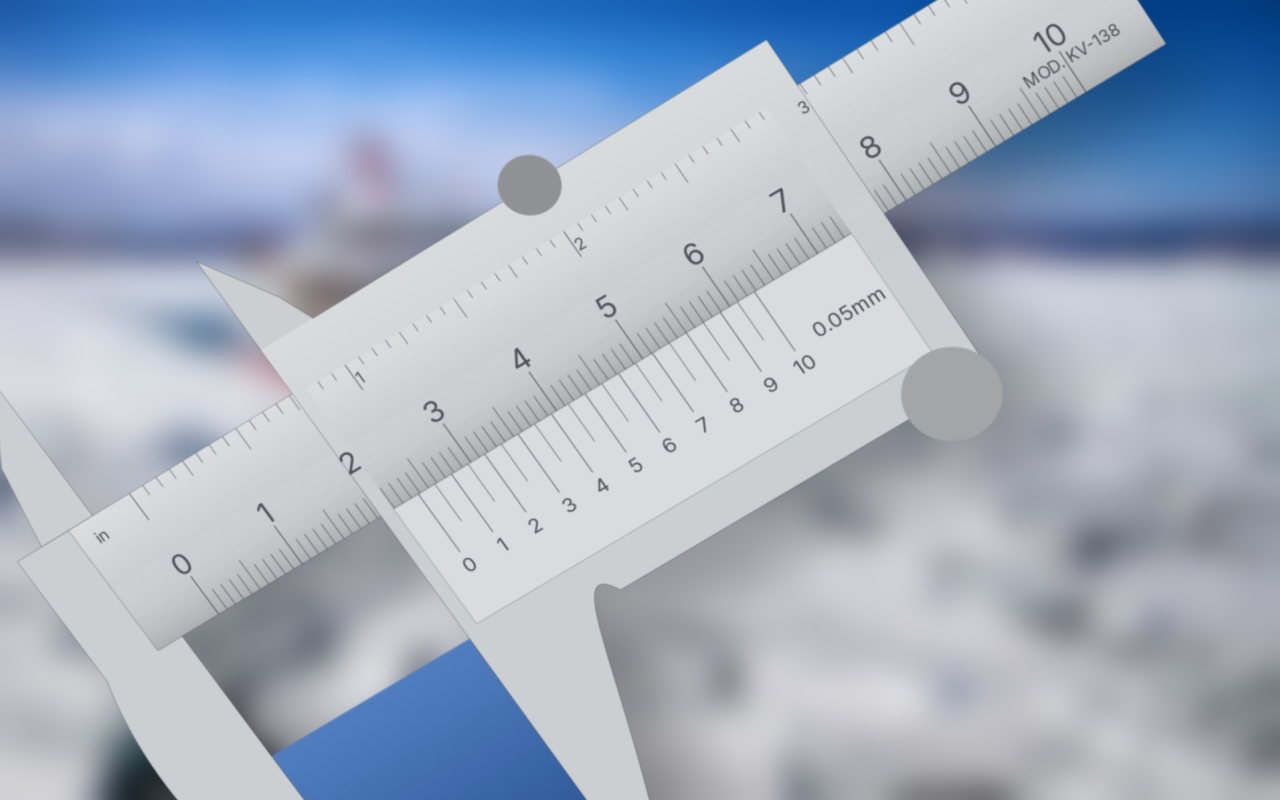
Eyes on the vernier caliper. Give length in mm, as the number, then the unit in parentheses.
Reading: 23.8 (mm)
